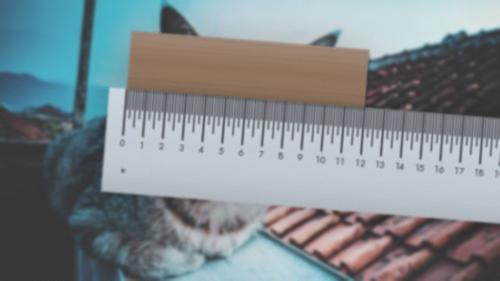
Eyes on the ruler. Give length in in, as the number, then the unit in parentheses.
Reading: 12 (in)
